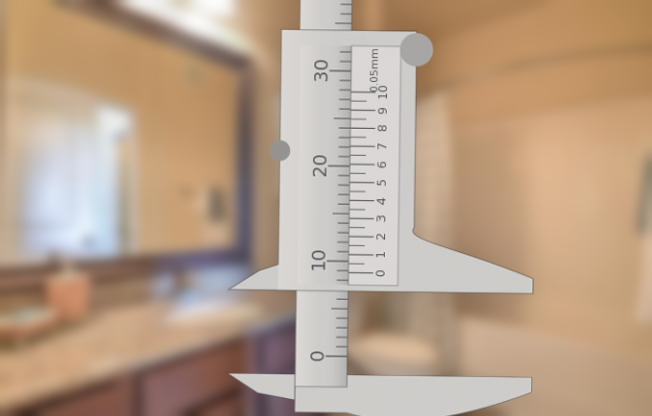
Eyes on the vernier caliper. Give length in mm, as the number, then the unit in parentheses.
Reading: 8.8 (mm)
